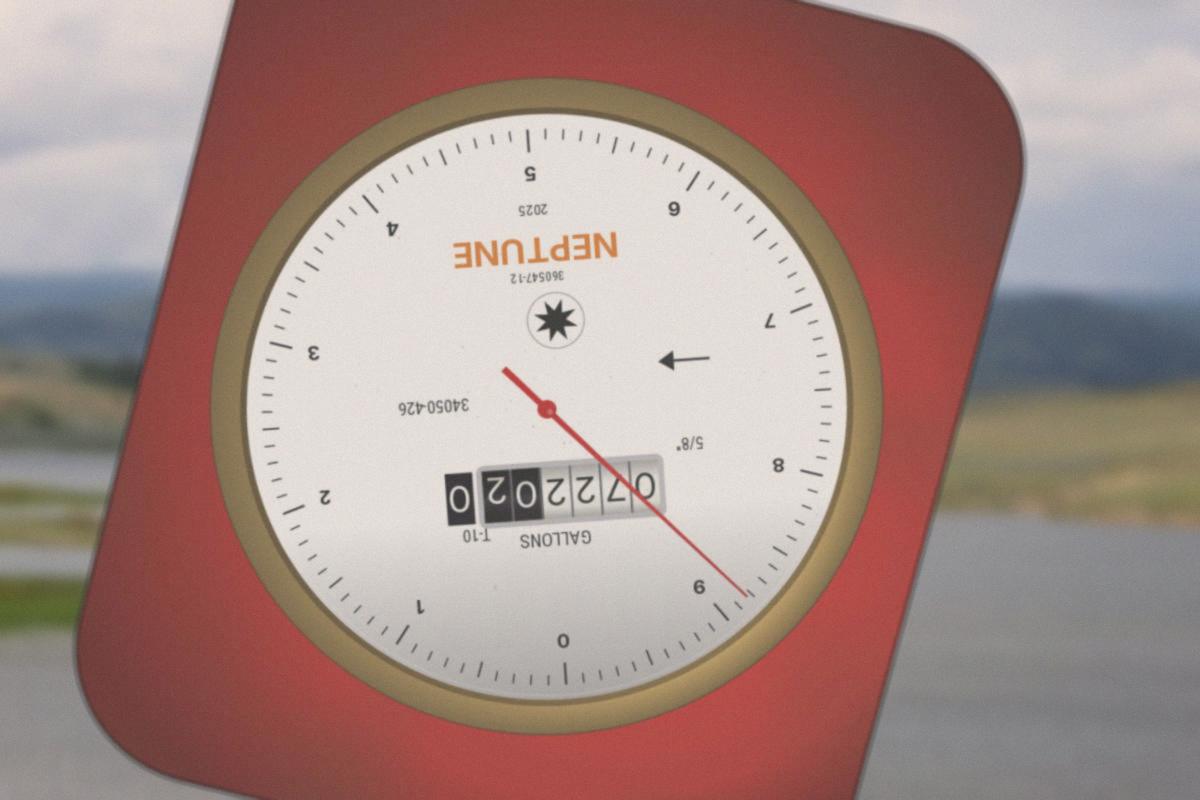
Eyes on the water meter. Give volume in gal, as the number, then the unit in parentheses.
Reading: 722018.8 (gal)
